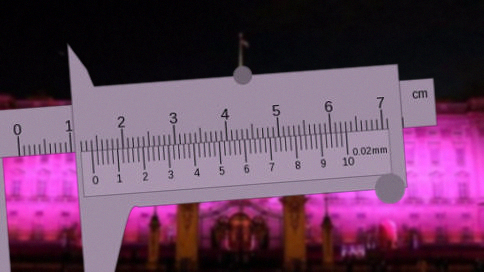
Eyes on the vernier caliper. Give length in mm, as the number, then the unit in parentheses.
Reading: 14.0 (mm)
